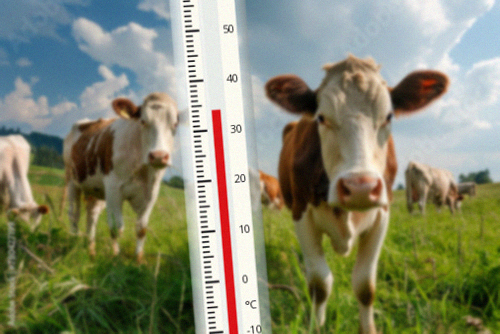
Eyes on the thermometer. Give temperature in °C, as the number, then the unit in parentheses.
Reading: 34 (°C)
